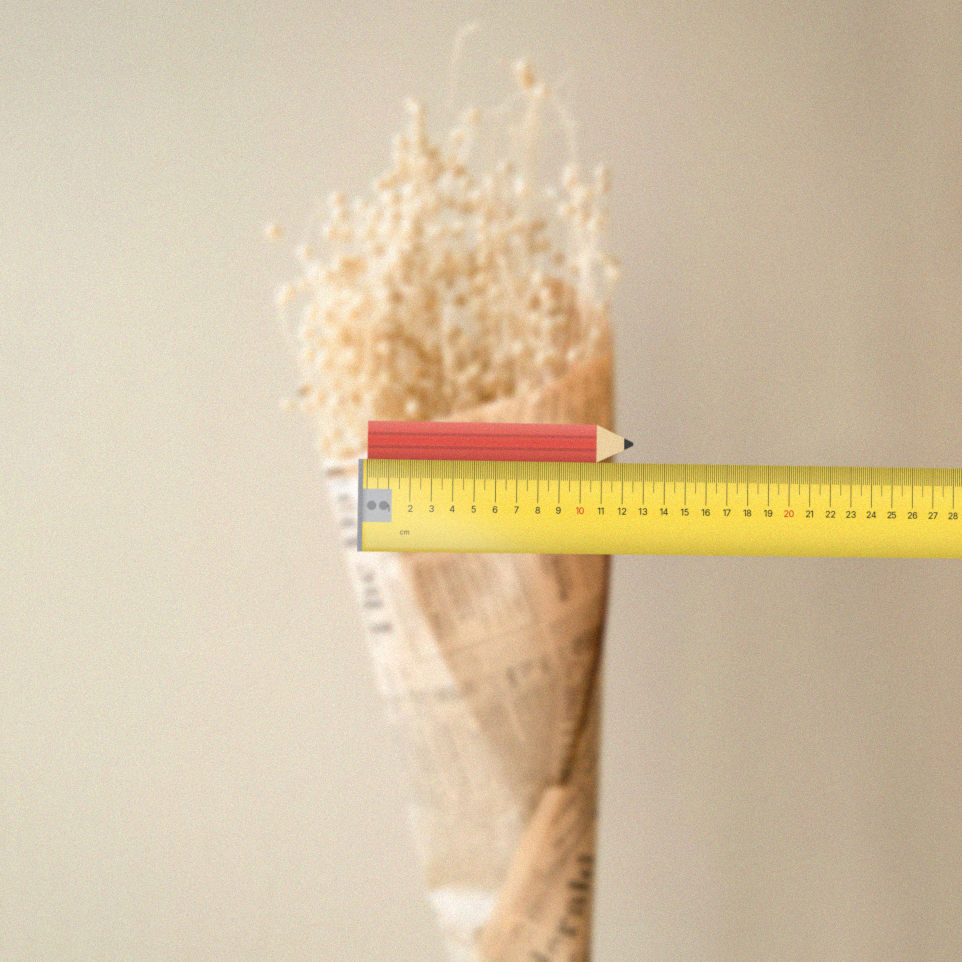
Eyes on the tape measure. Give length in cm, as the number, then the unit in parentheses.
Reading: 12.5 (cm)
